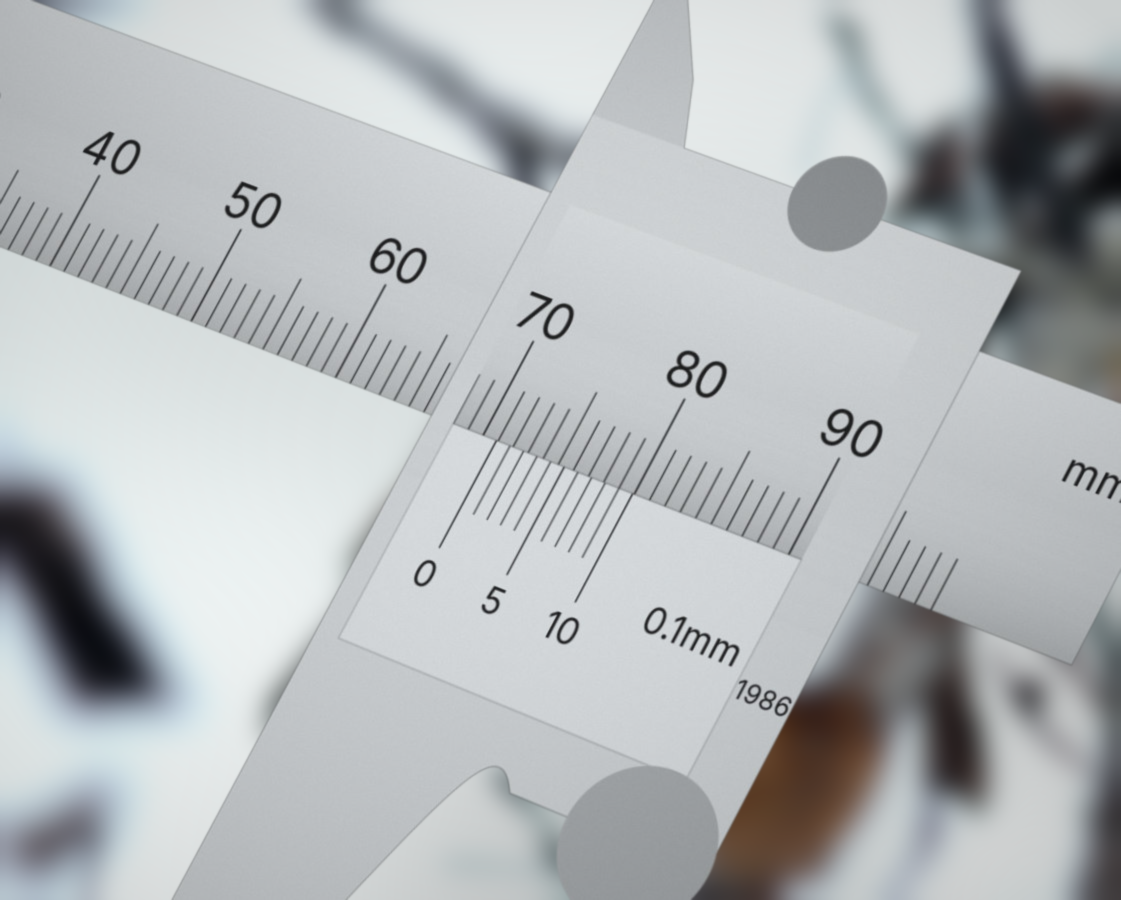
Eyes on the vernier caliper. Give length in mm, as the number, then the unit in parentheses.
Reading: 70.9 (mm)
